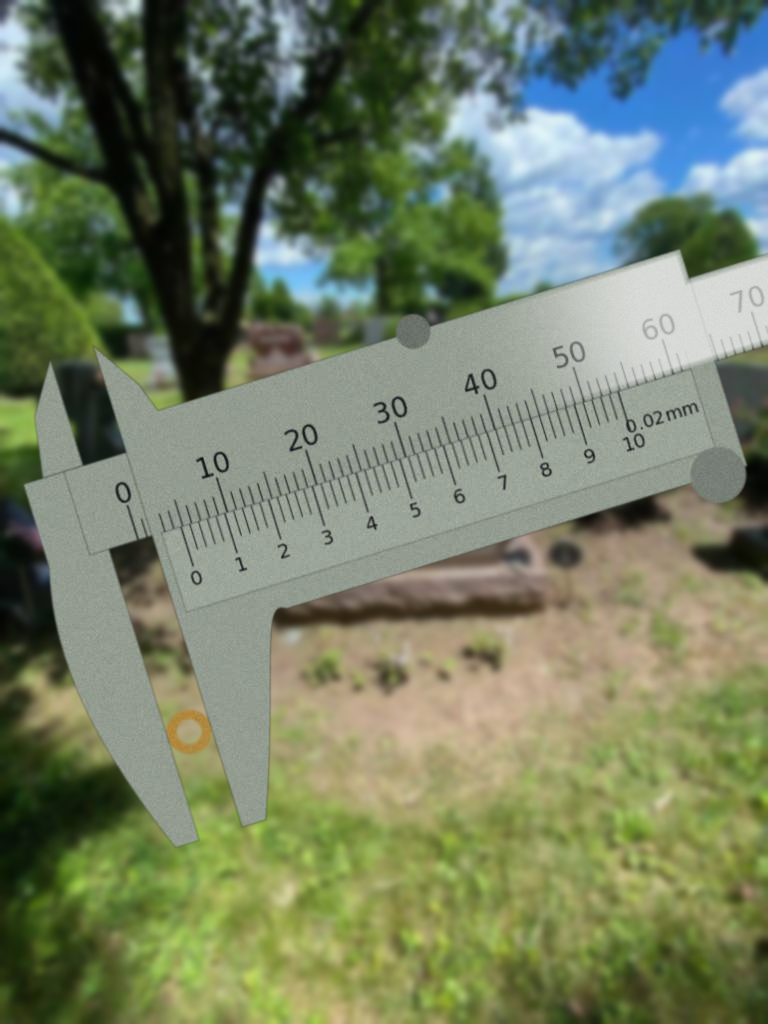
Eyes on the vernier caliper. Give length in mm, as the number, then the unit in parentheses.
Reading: 4.8 (mm)
